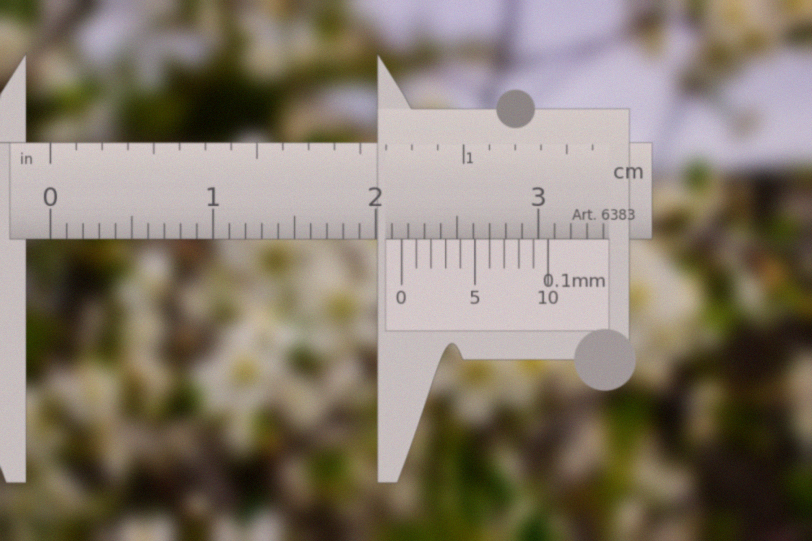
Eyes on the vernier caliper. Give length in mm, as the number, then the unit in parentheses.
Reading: 21.6 (mm)
